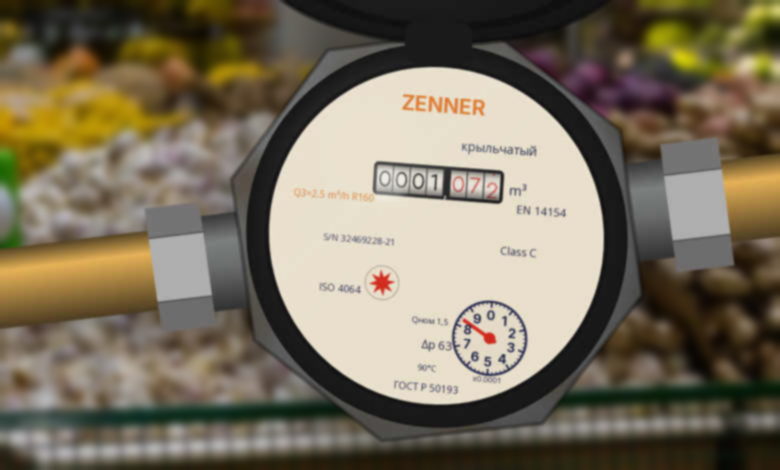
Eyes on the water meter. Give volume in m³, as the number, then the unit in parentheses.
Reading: 1.0718 (m³)
